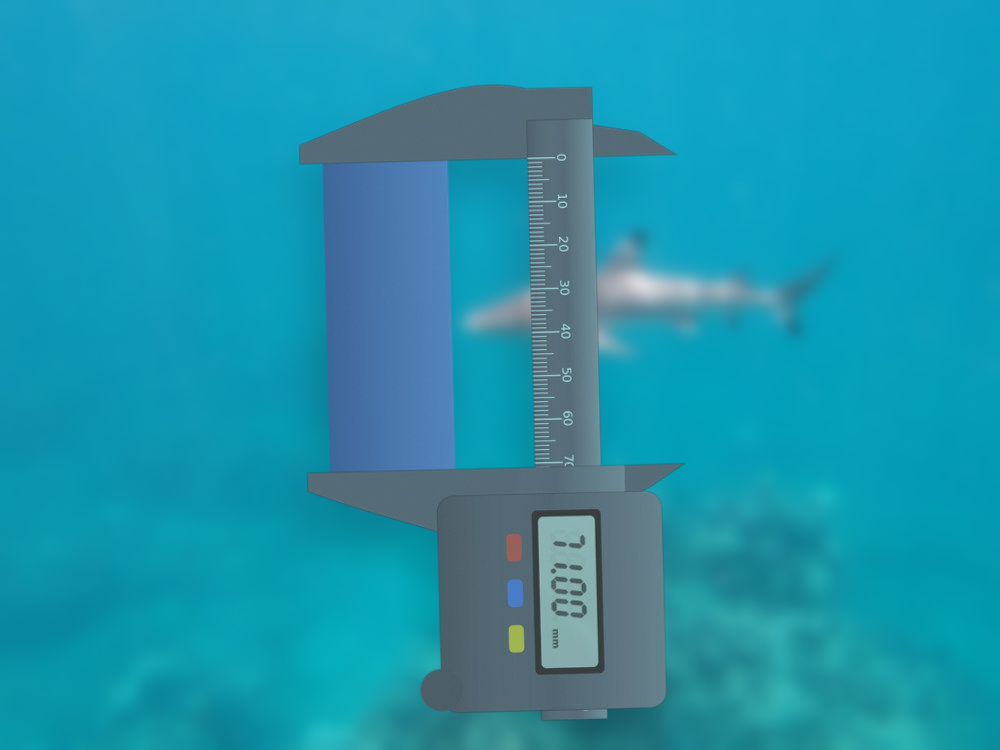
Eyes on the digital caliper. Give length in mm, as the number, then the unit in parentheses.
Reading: 71.00 (mm)
